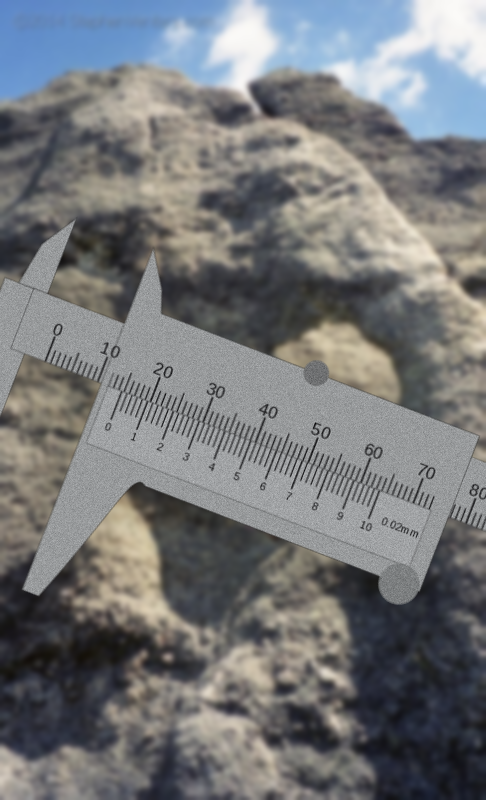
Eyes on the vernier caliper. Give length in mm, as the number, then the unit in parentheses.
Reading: 14.6 (mm)
